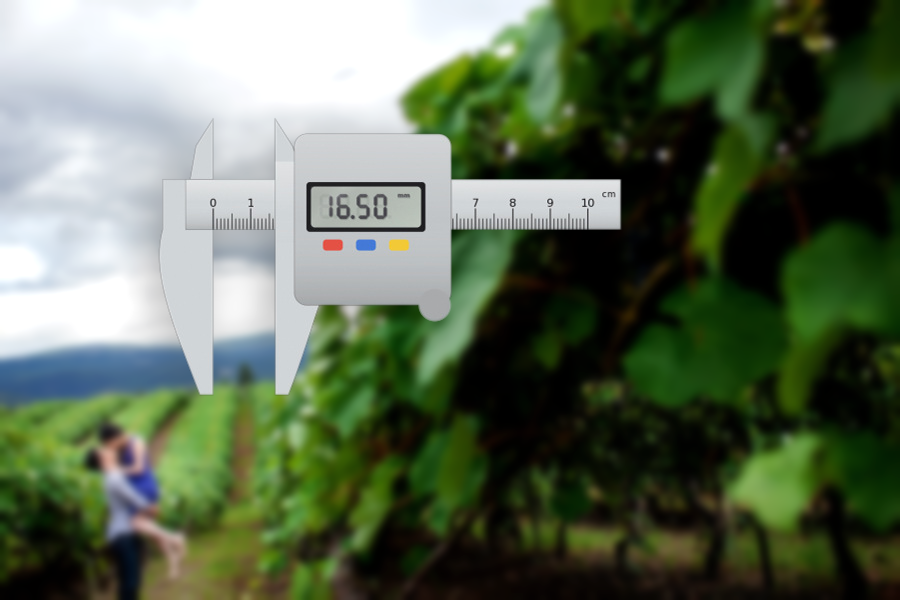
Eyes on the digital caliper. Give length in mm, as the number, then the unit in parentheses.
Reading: 16.50 (mm)
